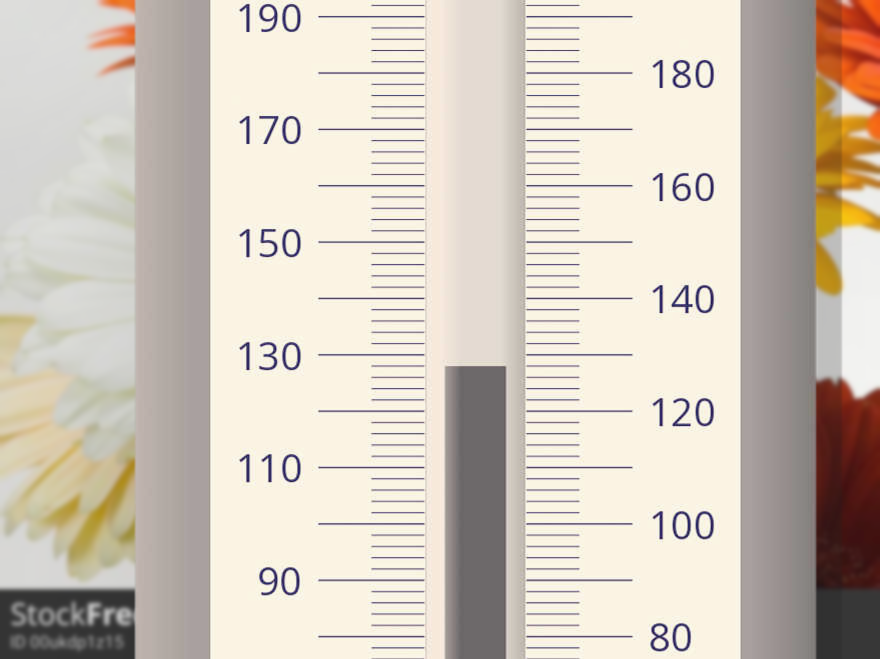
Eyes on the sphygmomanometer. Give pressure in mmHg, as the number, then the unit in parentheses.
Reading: 128 (mmHg)
